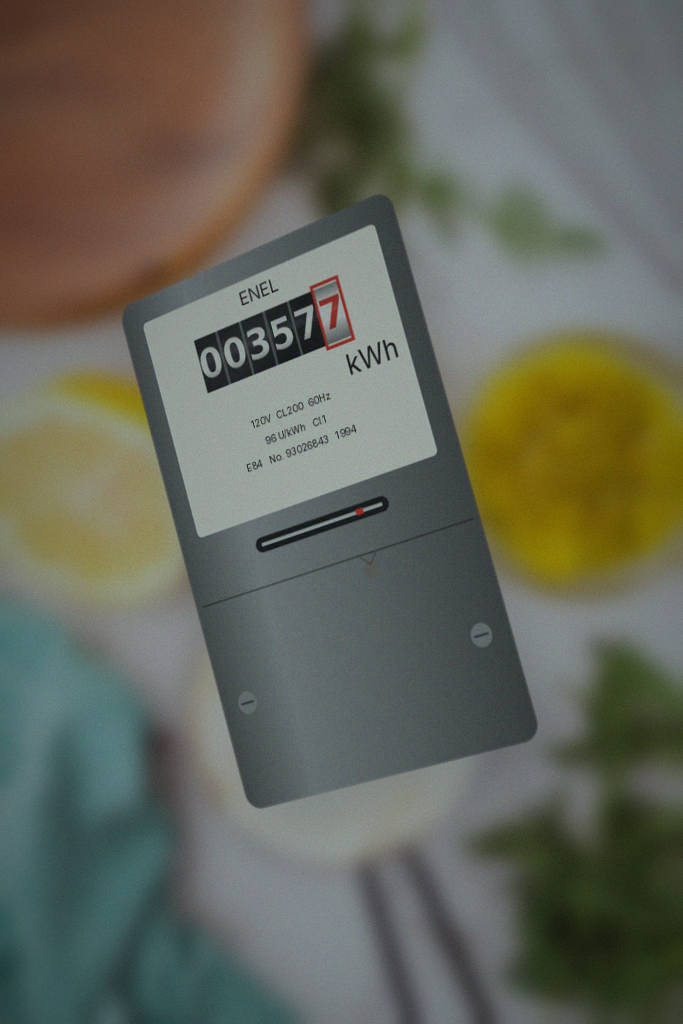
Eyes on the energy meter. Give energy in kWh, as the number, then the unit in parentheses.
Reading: 357.7 (kWh)
